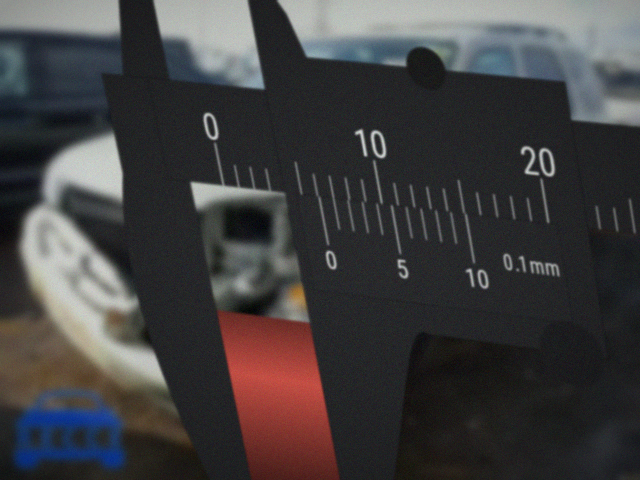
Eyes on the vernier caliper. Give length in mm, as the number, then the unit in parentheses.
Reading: 6.1 (mm)
